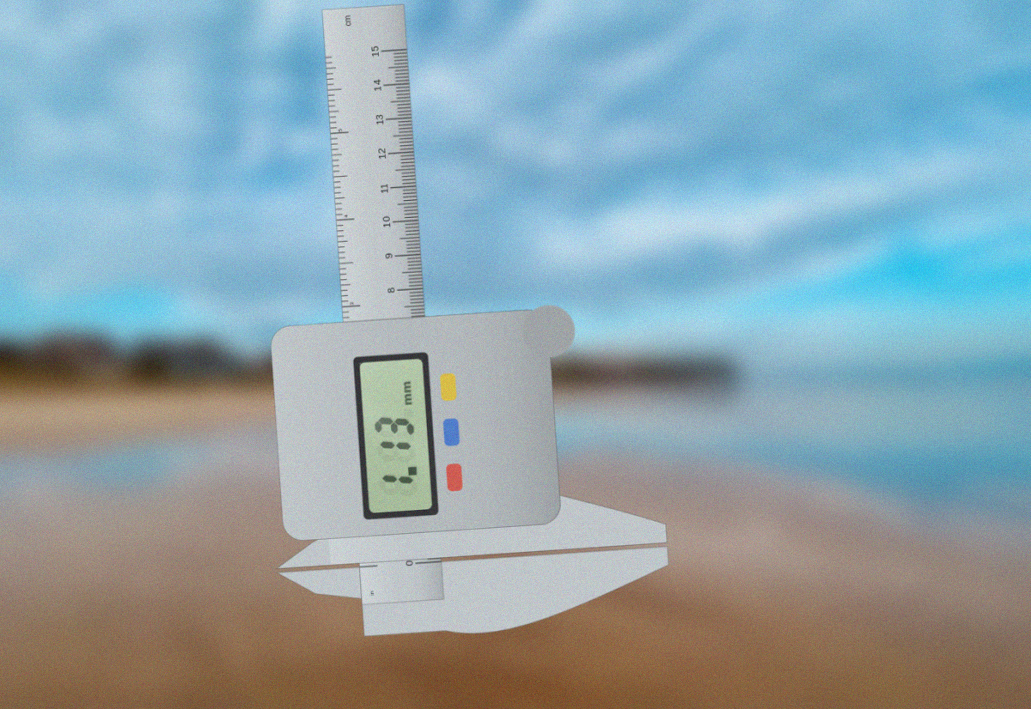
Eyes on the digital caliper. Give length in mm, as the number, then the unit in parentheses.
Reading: 1.13 (mm)
